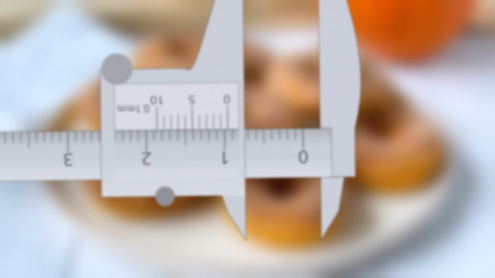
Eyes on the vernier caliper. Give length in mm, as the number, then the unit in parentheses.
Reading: 9.6 (mm)
